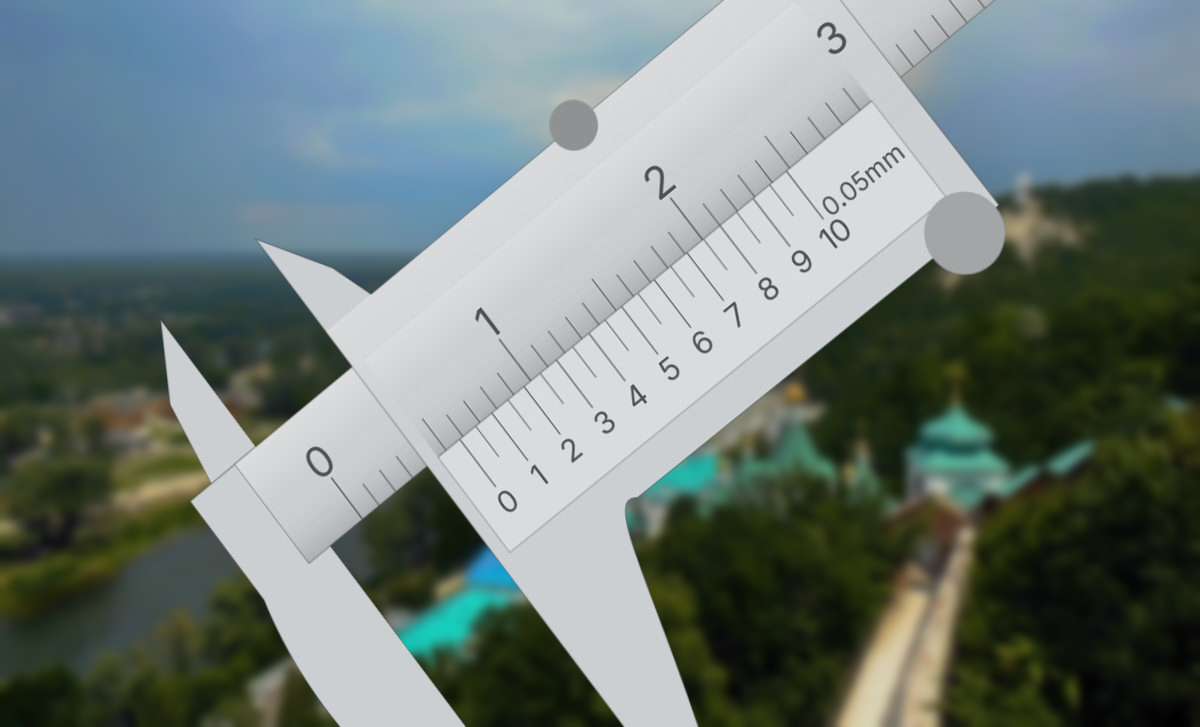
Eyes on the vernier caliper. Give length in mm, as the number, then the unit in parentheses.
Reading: 5.8 (mm)
